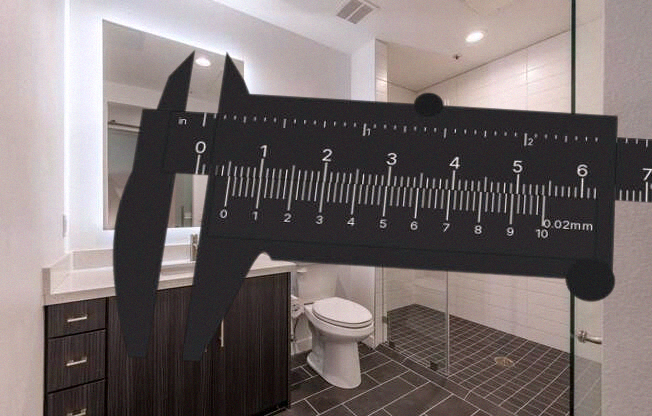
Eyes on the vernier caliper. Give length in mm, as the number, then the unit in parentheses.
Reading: 5.2 (mm)
